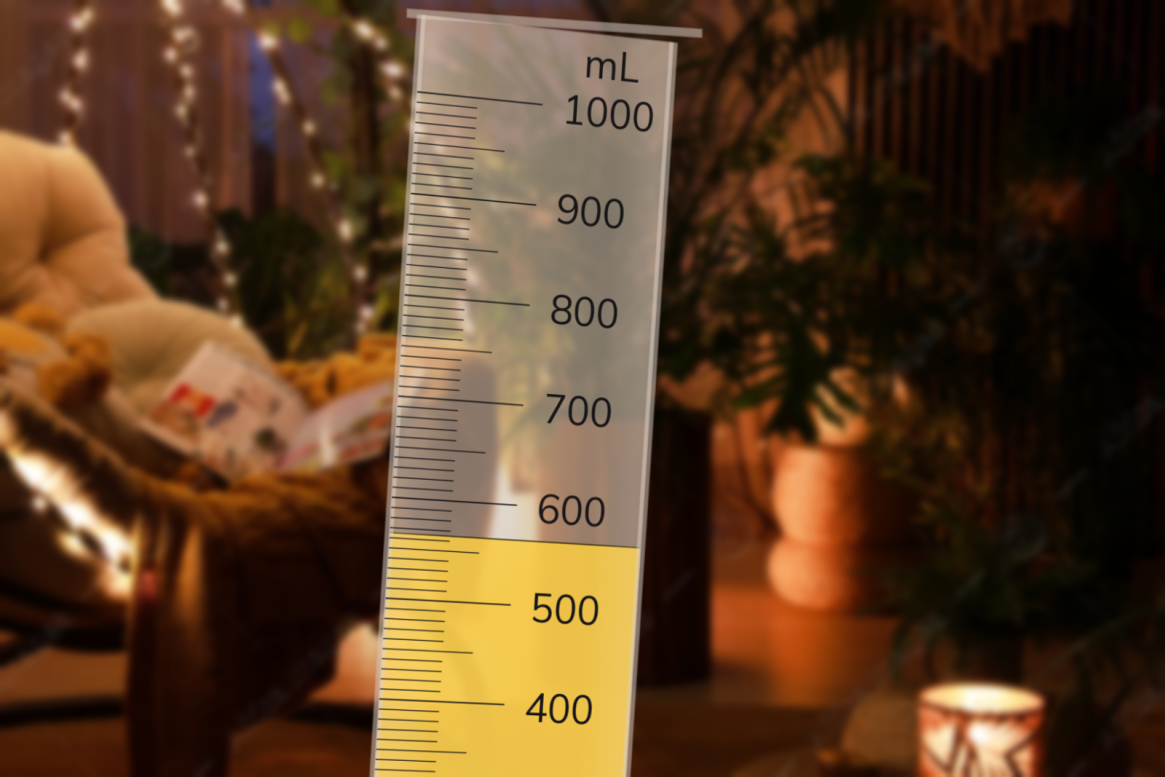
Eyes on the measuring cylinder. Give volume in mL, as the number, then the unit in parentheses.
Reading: 565 (mL)
